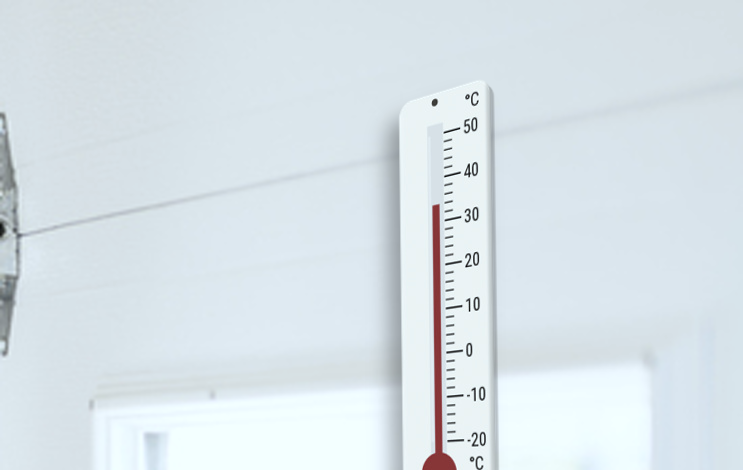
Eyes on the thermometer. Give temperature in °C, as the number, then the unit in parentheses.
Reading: 34 (°C)
